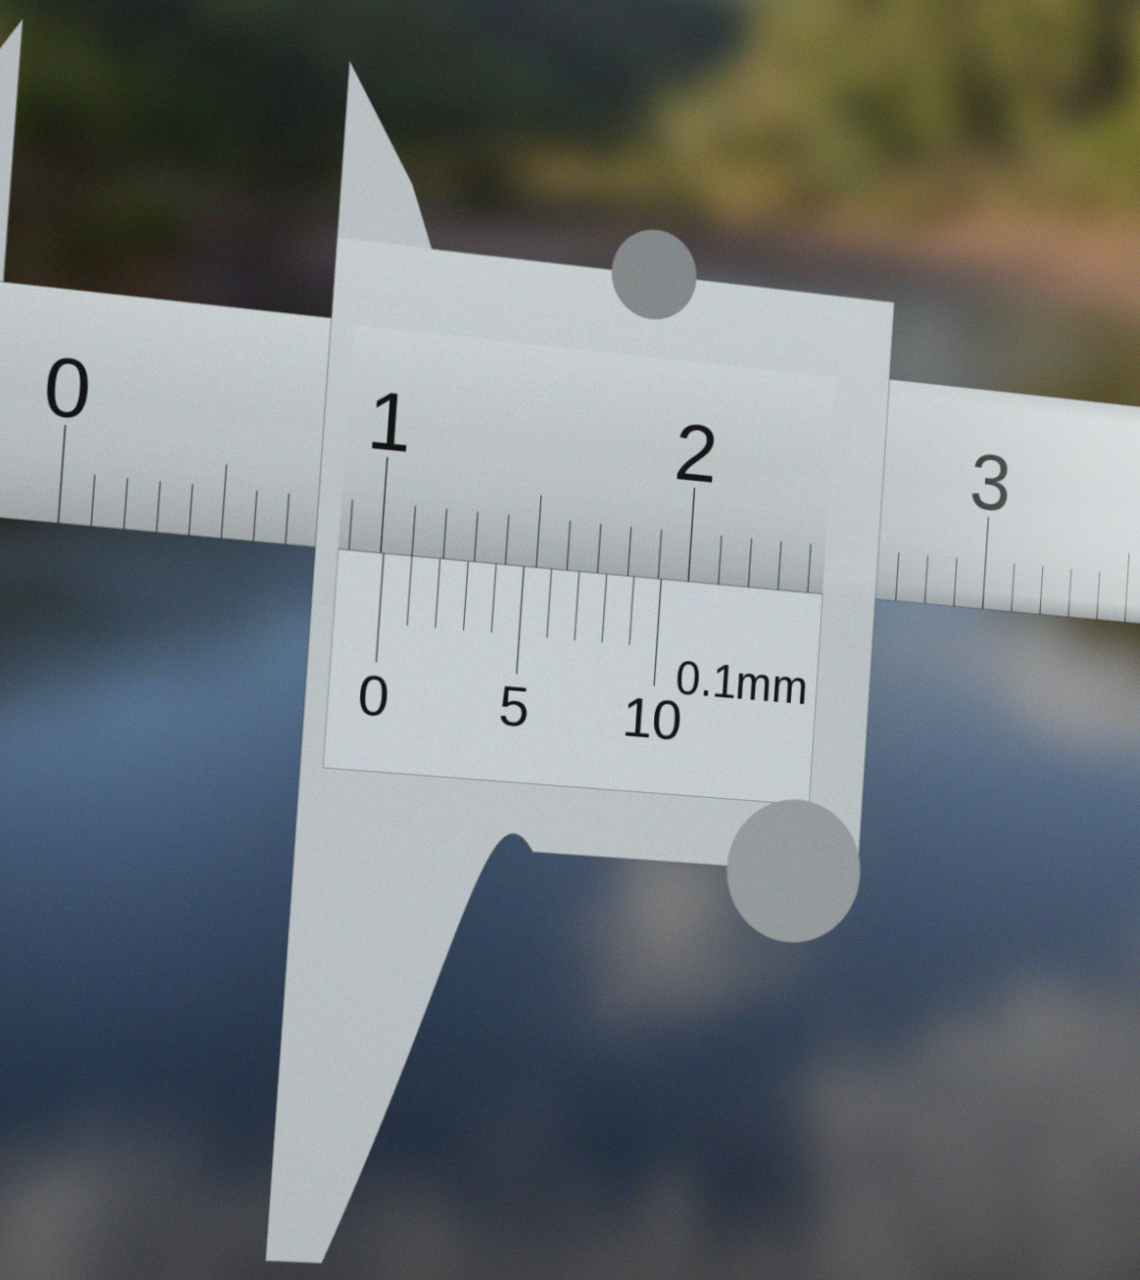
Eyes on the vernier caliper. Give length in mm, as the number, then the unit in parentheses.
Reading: 10.1 (mm)
